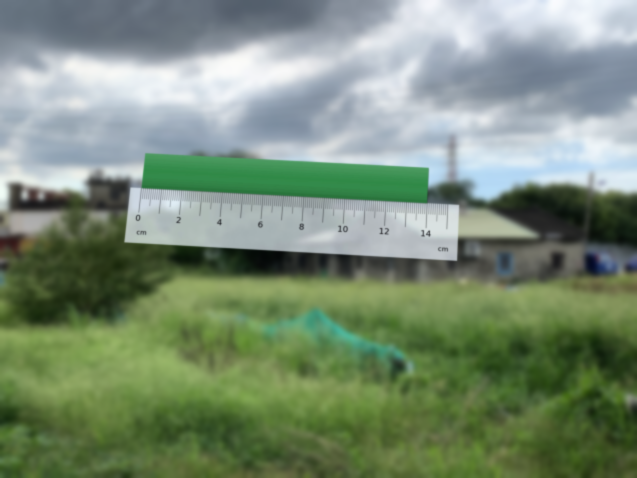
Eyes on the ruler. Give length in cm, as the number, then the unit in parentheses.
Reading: 14 (cm)
